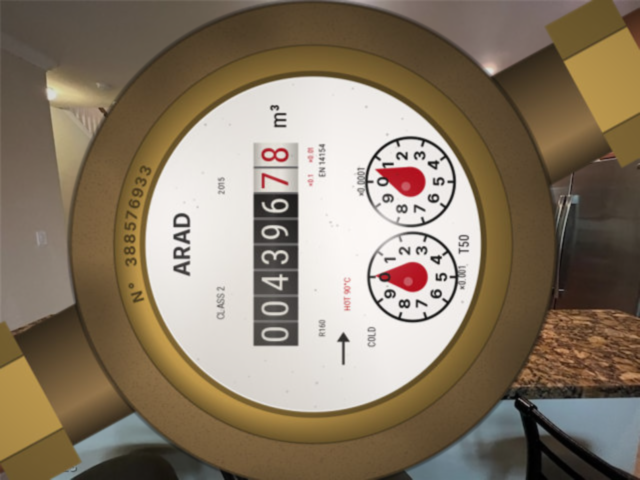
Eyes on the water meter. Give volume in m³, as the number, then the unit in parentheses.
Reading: 4396.7800 (m³)
